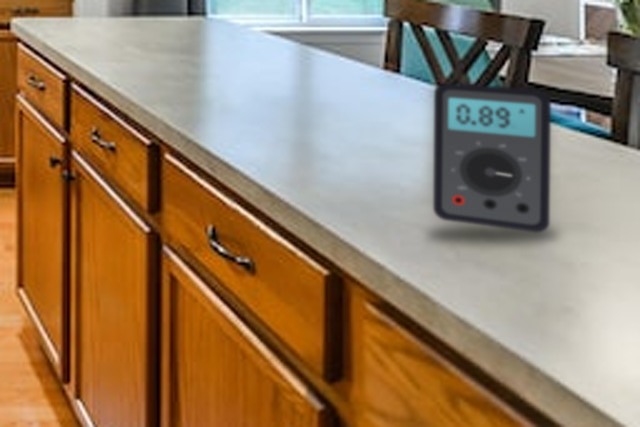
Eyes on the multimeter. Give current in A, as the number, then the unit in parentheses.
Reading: 0.89 (A)
